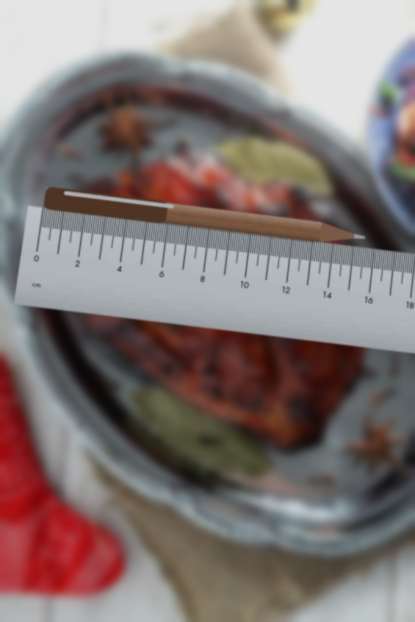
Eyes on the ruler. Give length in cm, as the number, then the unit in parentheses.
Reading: 15.5 (cm)
